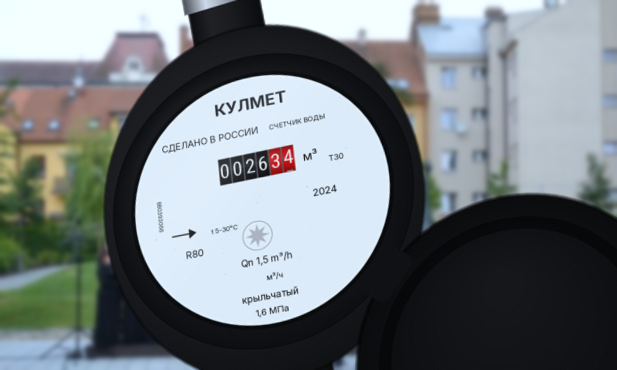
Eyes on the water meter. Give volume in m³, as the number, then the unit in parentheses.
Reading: 26.34 (m³)
